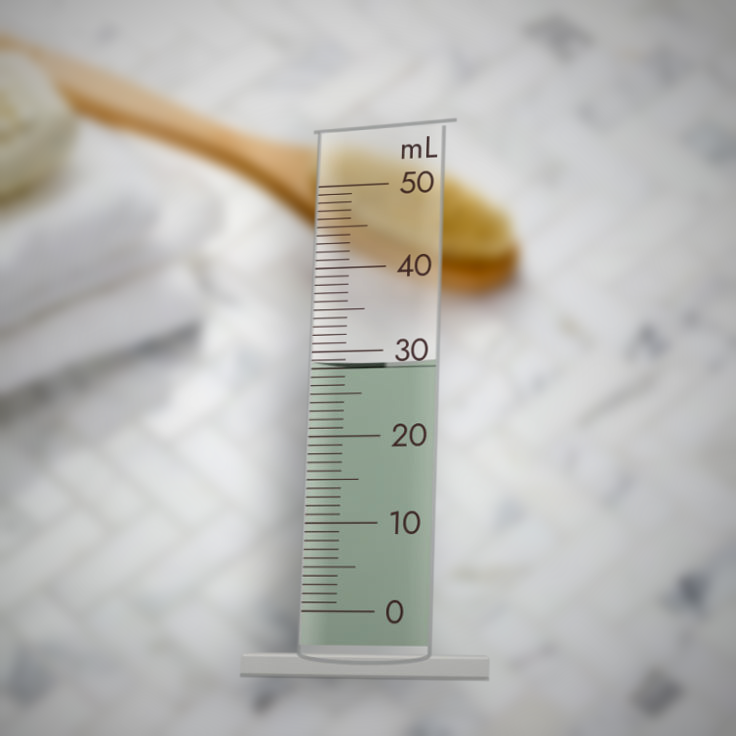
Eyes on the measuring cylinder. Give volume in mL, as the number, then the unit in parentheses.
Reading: 28 (mL)
